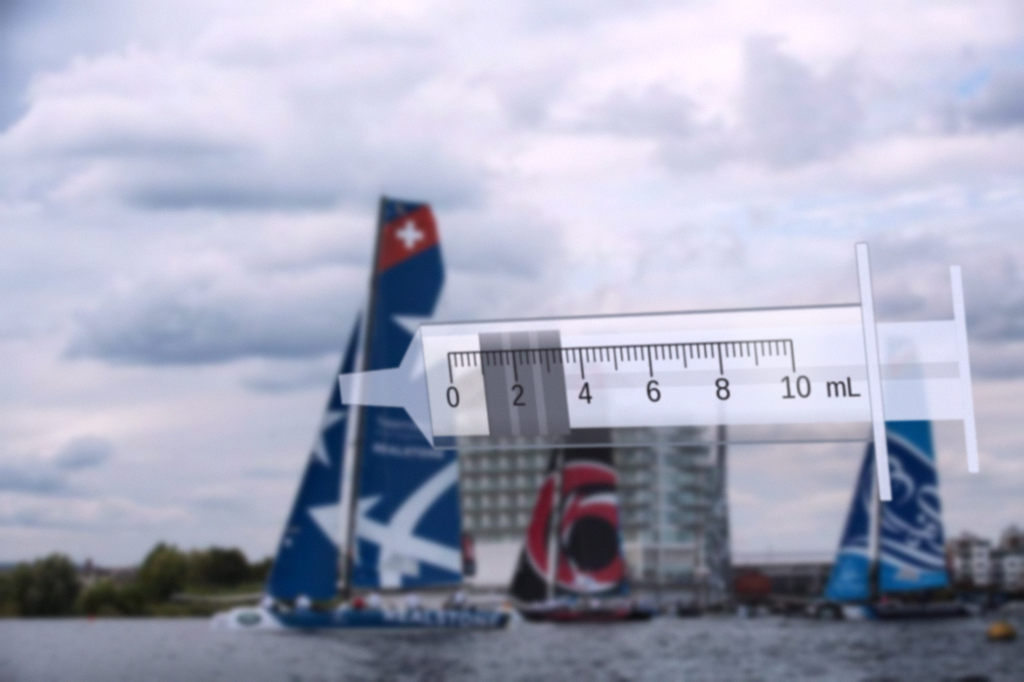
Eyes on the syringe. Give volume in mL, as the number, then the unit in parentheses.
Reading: 1 (mL)
